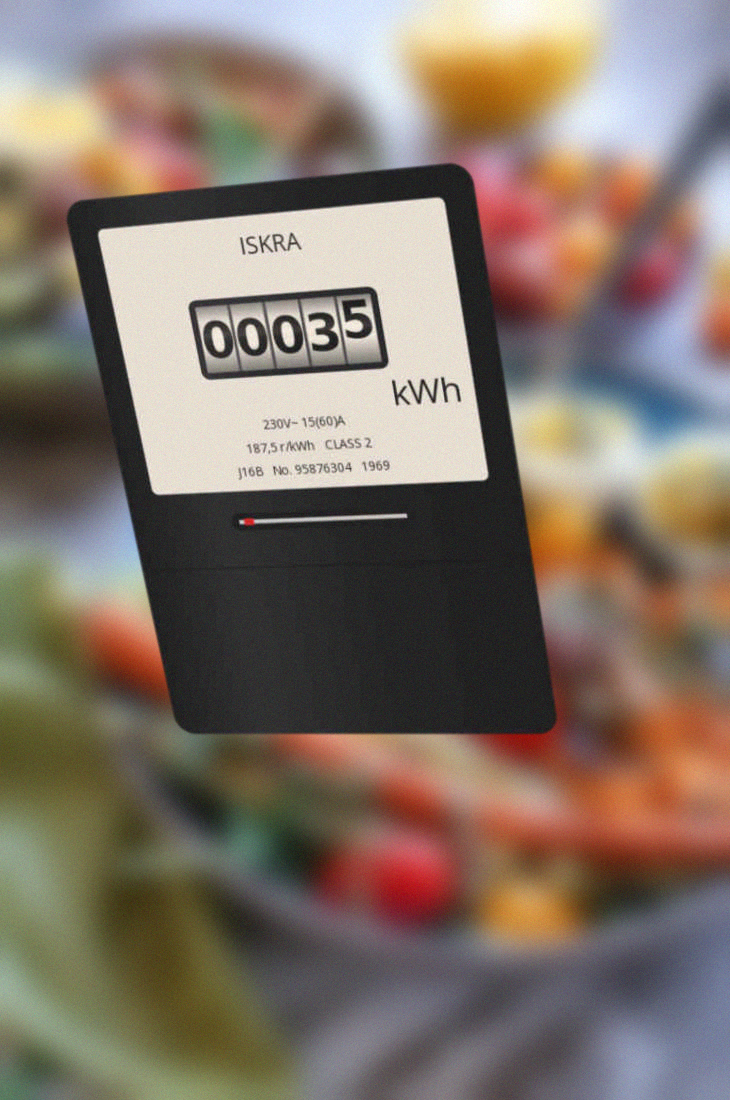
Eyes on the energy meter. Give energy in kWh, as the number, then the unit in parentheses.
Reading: 35 (kWh)
